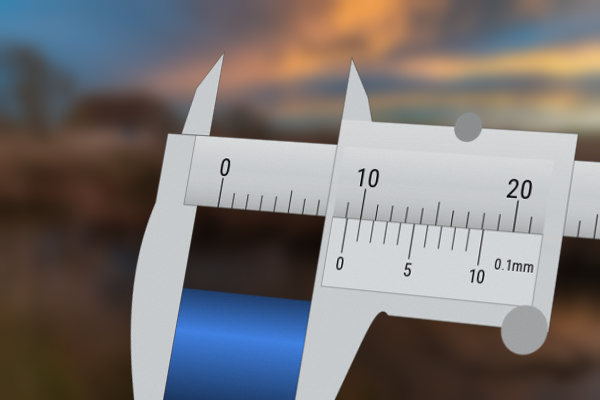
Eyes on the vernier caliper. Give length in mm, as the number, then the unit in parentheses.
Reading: 9.1 (mm)
